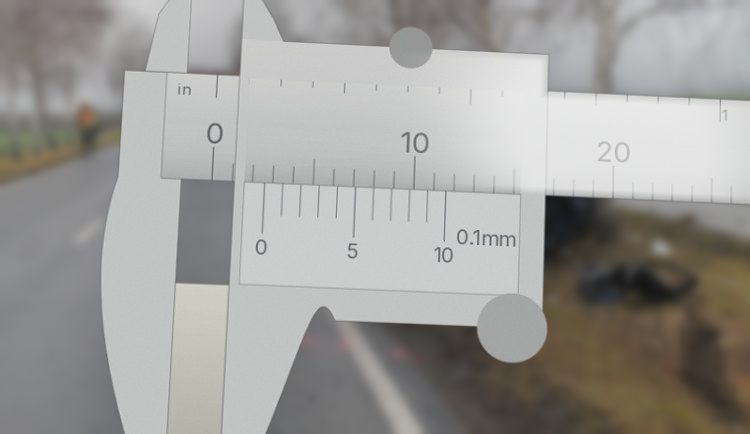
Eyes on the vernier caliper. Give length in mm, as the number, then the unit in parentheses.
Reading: 2.6 (mm)
